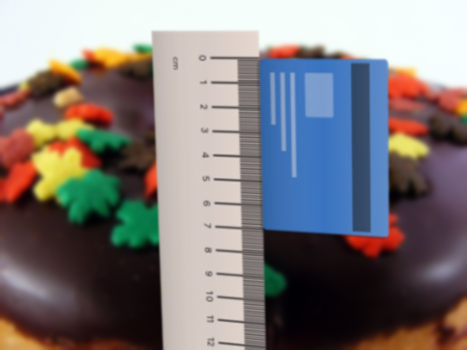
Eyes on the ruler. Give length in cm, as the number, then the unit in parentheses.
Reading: 7 (cm)
